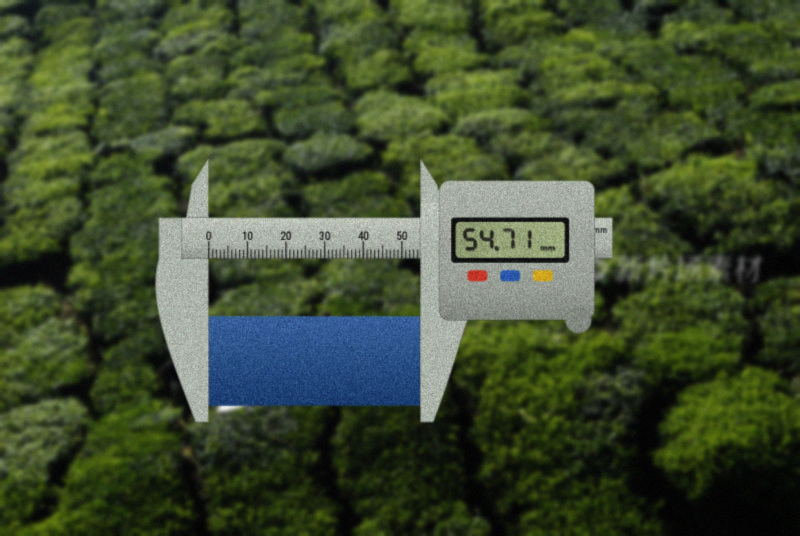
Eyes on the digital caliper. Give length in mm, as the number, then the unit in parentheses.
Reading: 54.71 (mm)
